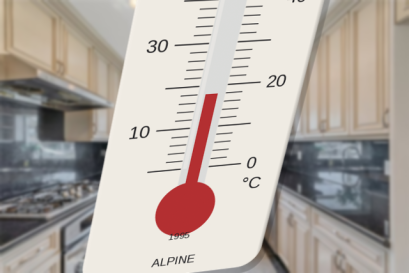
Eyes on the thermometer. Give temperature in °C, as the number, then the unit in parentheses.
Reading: 18 (°C)
